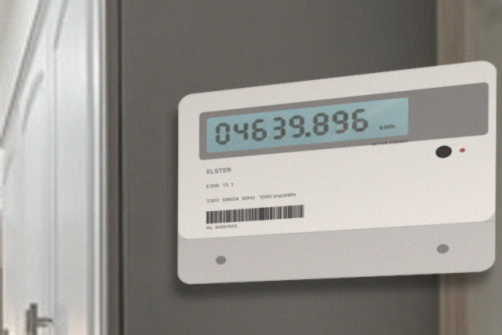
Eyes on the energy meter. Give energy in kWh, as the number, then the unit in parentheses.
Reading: 4639.896 (kWh)
